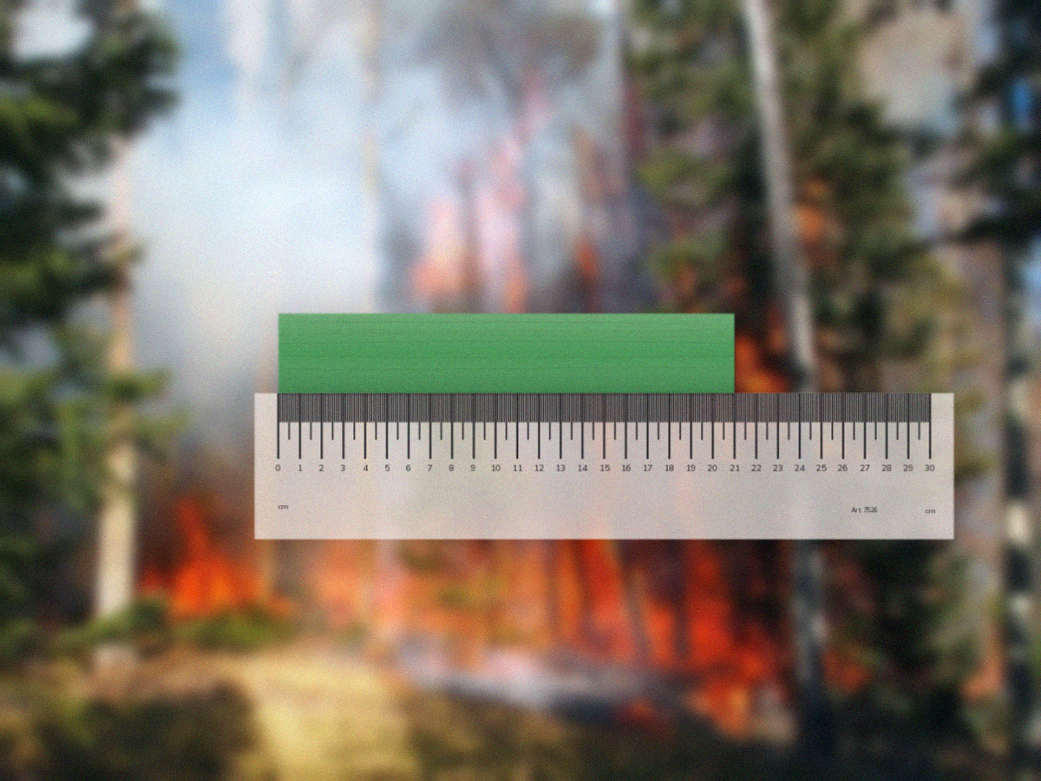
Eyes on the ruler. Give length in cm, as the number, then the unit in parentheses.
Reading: 21 (cm)
